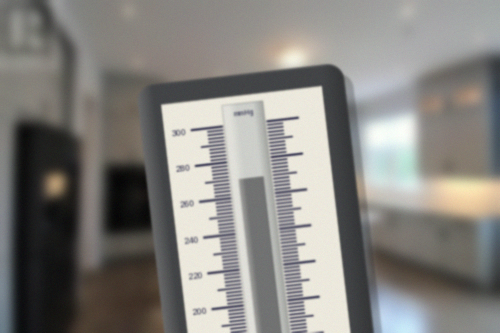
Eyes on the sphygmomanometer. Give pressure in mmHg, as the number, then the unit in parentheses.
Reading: 270 (mmHg)
